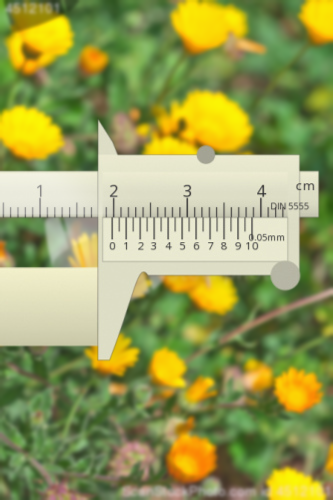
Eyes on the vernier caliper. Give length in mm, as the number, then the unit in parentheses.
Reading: 19.8 (mm)
